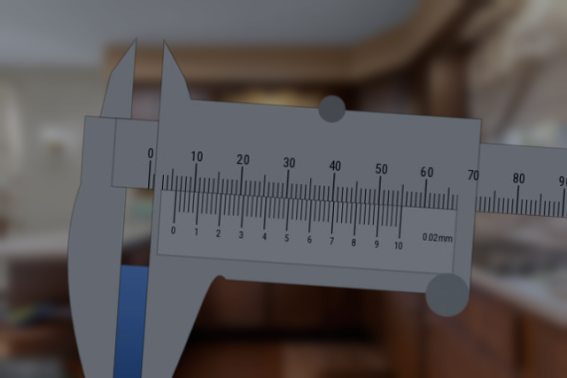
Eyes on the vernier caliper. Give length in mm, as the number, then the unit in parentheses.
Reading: 6.0 (mm)
